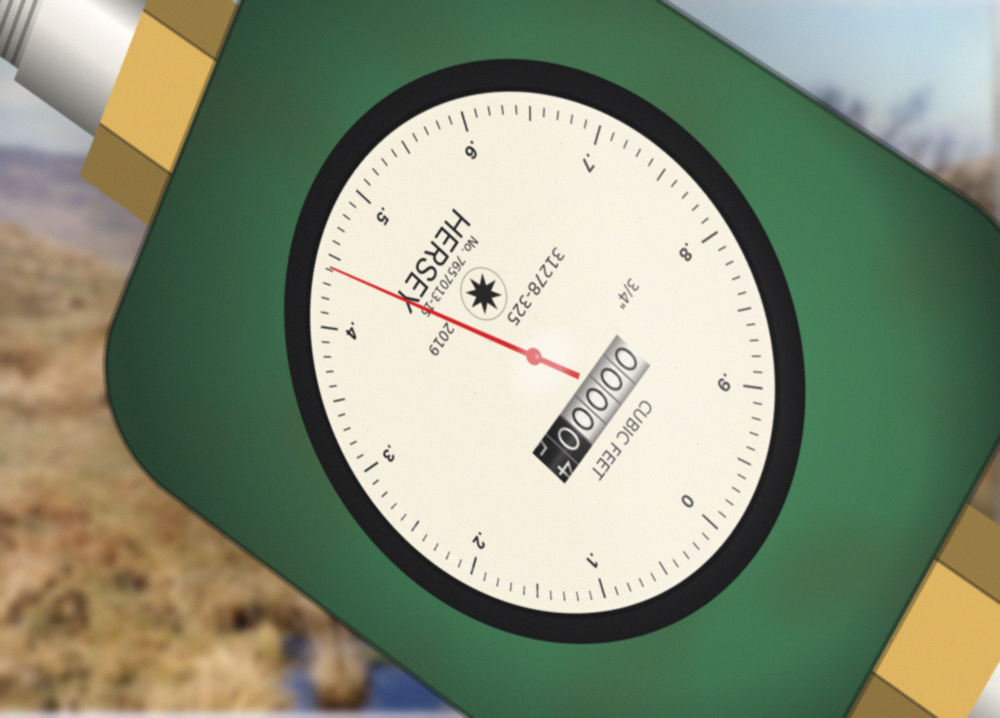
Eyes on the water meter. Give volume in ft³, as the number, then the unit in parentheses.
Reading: 4.44 (ft³)
